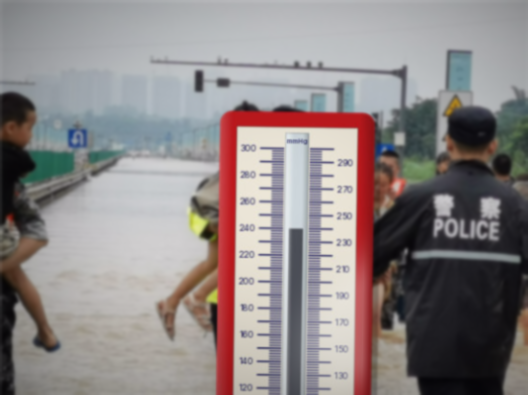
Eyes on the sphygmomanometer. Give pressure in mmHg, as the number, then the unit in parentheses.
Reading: 240 (mmHg)
